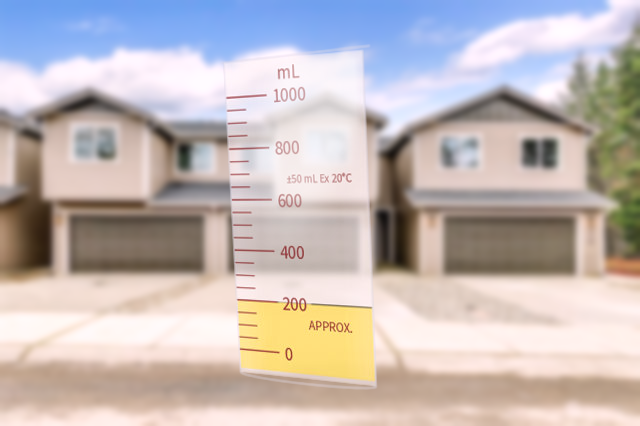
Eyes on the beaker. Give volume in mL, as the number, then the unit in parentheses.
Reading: 200 (mL)
